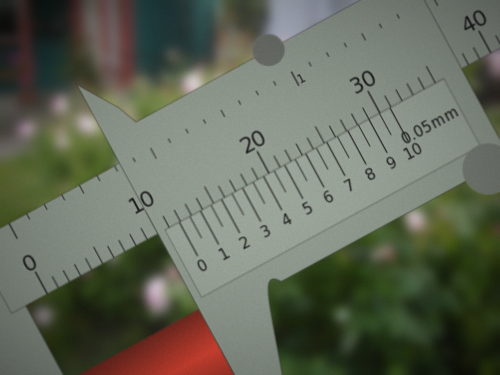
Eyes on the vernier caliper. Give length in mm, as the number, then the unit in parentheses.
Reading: 11.9 (mm)
